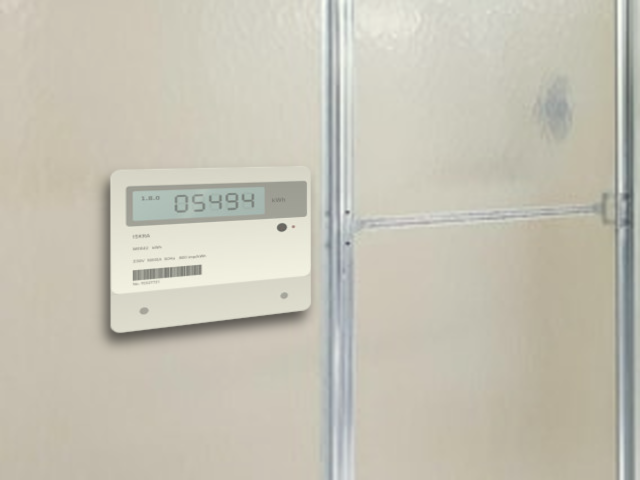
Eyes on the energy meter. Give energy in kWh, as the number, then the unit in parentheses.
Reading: 5494 (kWh)
